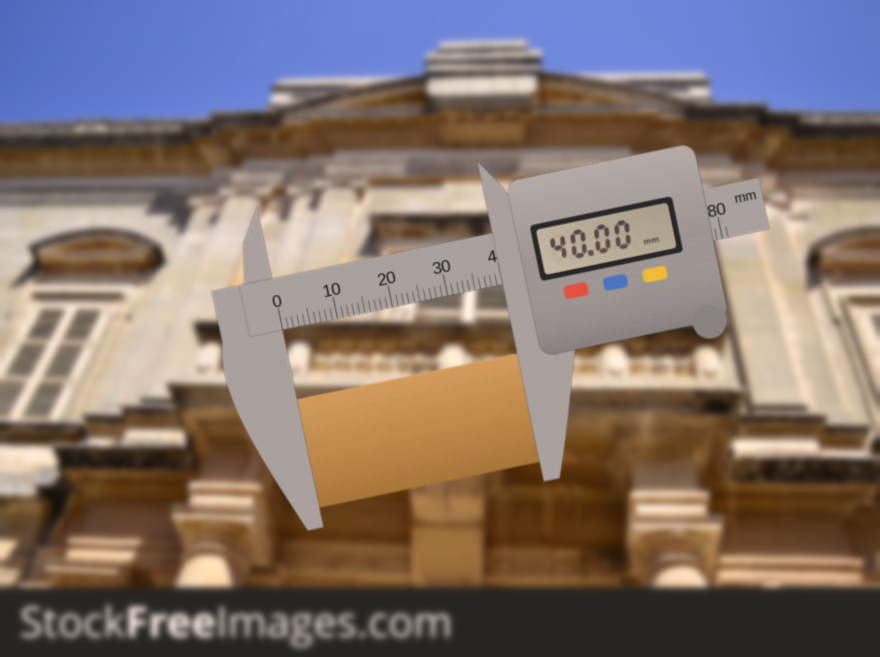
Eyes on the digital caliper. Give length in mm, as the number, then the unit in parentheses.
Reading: 40.00 (mm)
